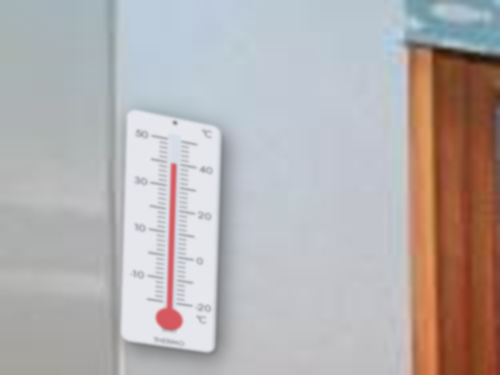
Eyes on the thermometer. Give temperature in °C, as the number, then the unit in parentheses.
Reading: 40 (°C)
